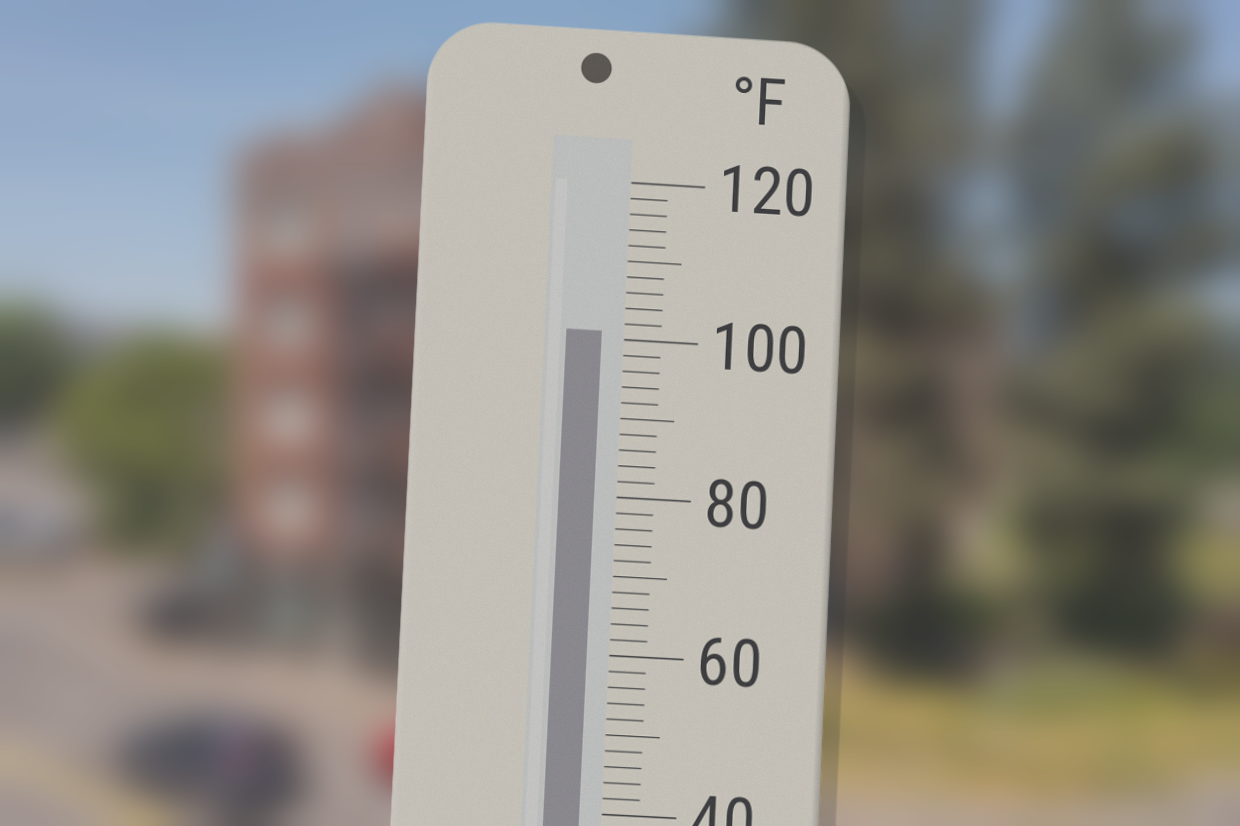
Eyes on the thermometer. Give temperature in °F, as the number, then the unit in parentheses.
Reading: 101 (°F)
